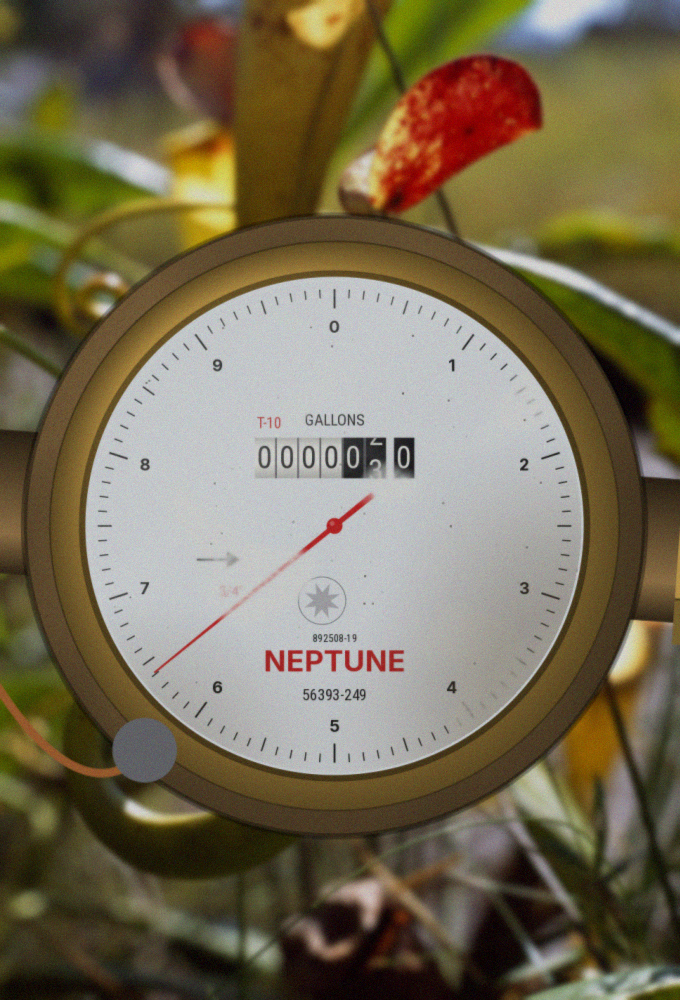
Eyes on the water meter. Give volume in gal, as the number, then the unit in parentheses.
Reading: 26.4 (gal)
